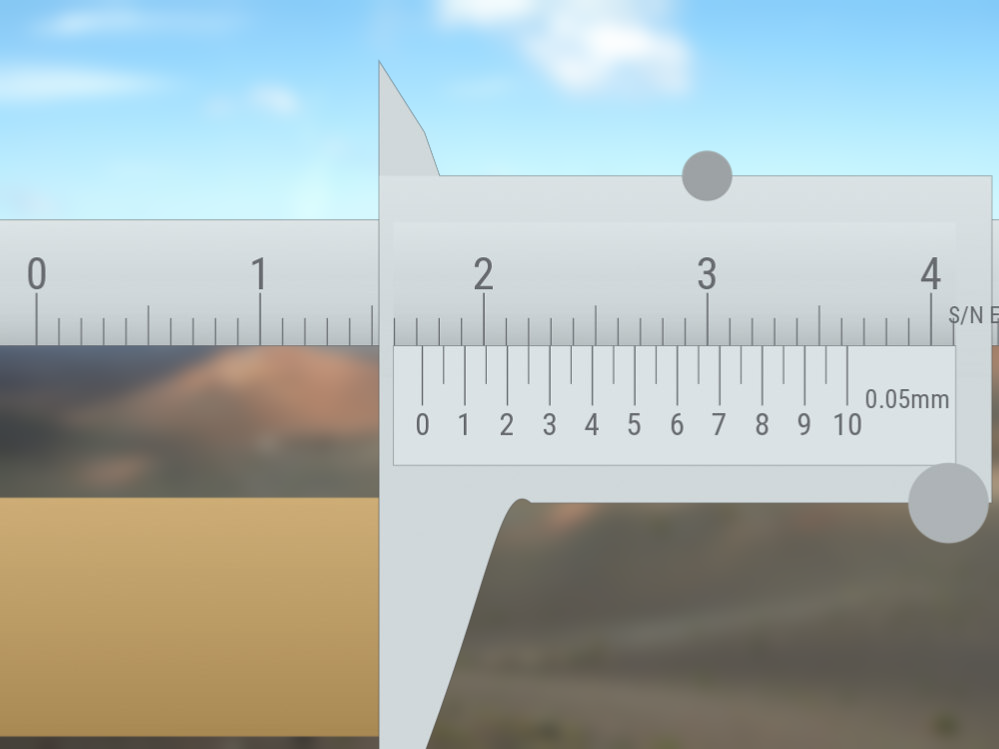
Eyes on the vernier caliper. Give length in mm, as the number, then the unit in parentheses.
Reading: 17.25 (mm)
